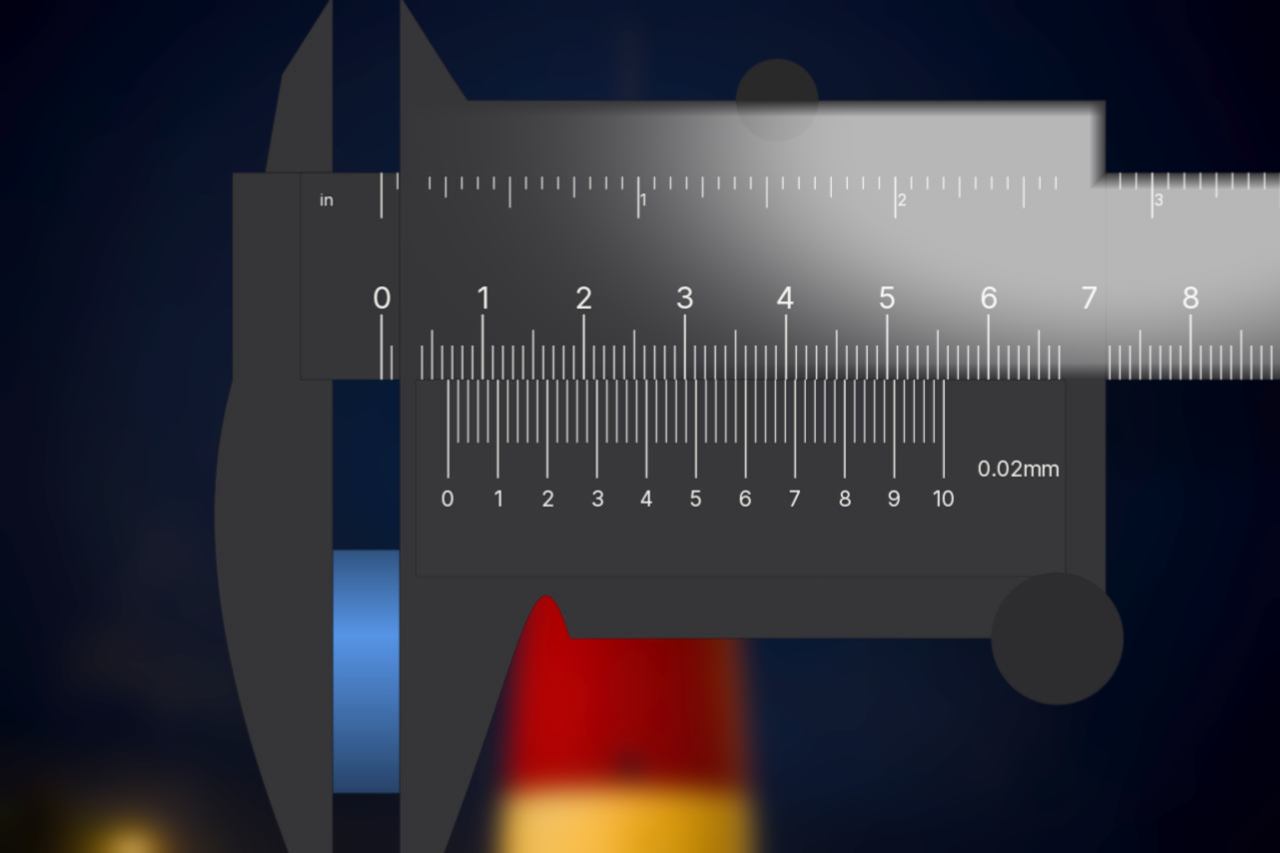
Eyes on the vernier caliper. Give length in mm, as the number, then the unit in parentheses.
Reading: 6.6 (mm)
